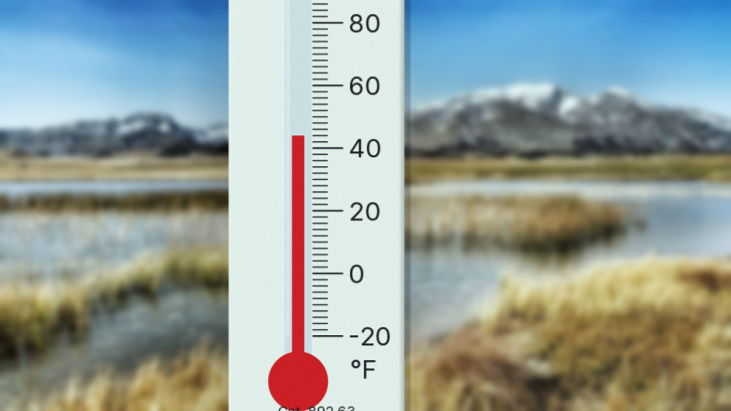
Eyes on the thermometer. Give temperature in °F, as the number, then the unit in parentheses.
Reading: 44 (°F)
